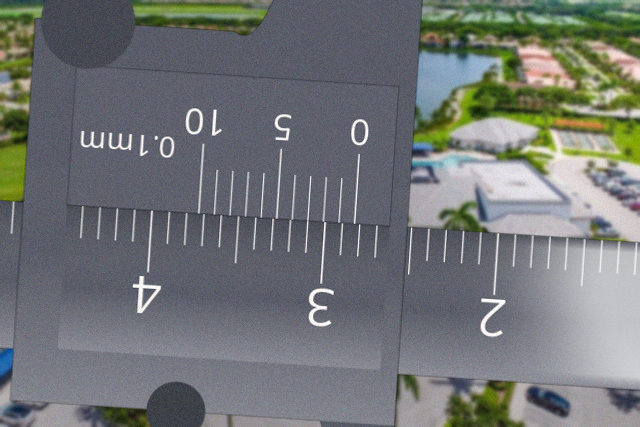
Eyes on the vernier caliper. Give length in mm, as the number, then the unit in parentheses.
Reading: 28.3 (mm)
